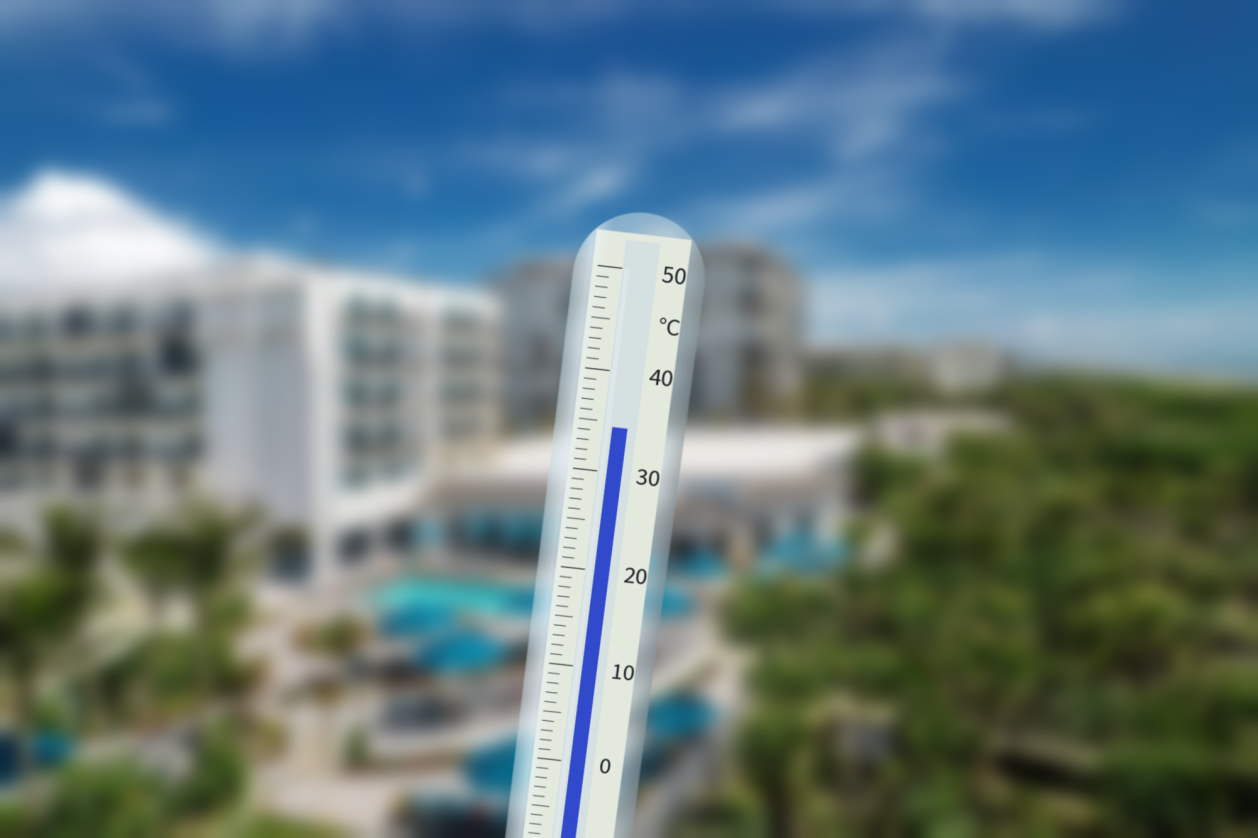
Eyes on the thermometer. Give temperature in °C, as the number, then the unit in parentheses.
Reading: 34.5 (°C)
